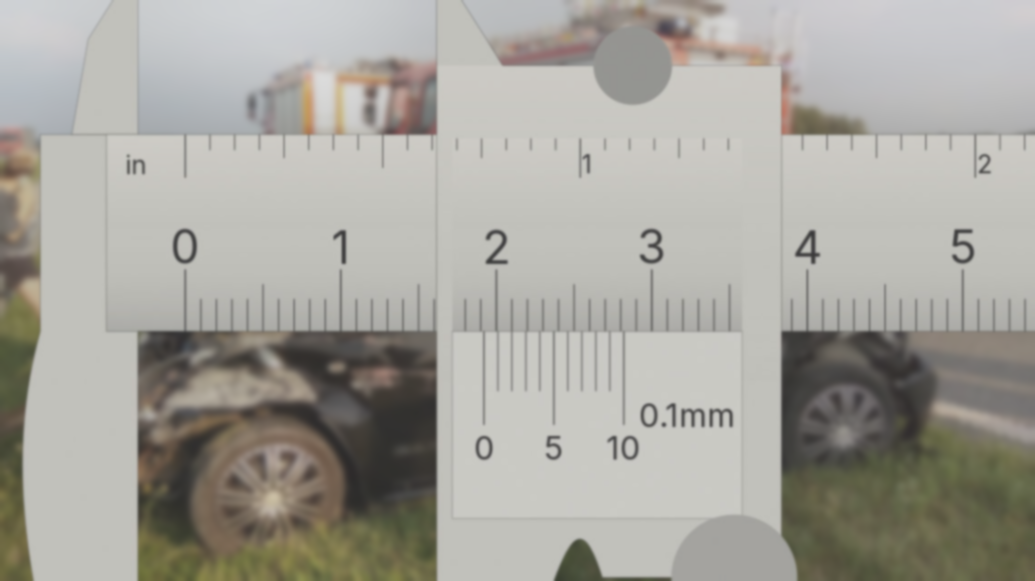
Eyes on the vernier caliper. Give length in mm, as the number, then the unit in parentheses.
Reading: 19.2 (mm)
